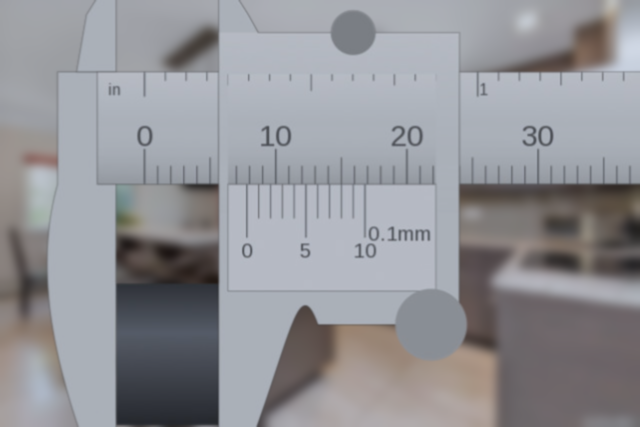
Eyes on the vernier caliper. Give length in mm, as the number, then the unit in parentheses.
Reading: 7.8 (mm)
